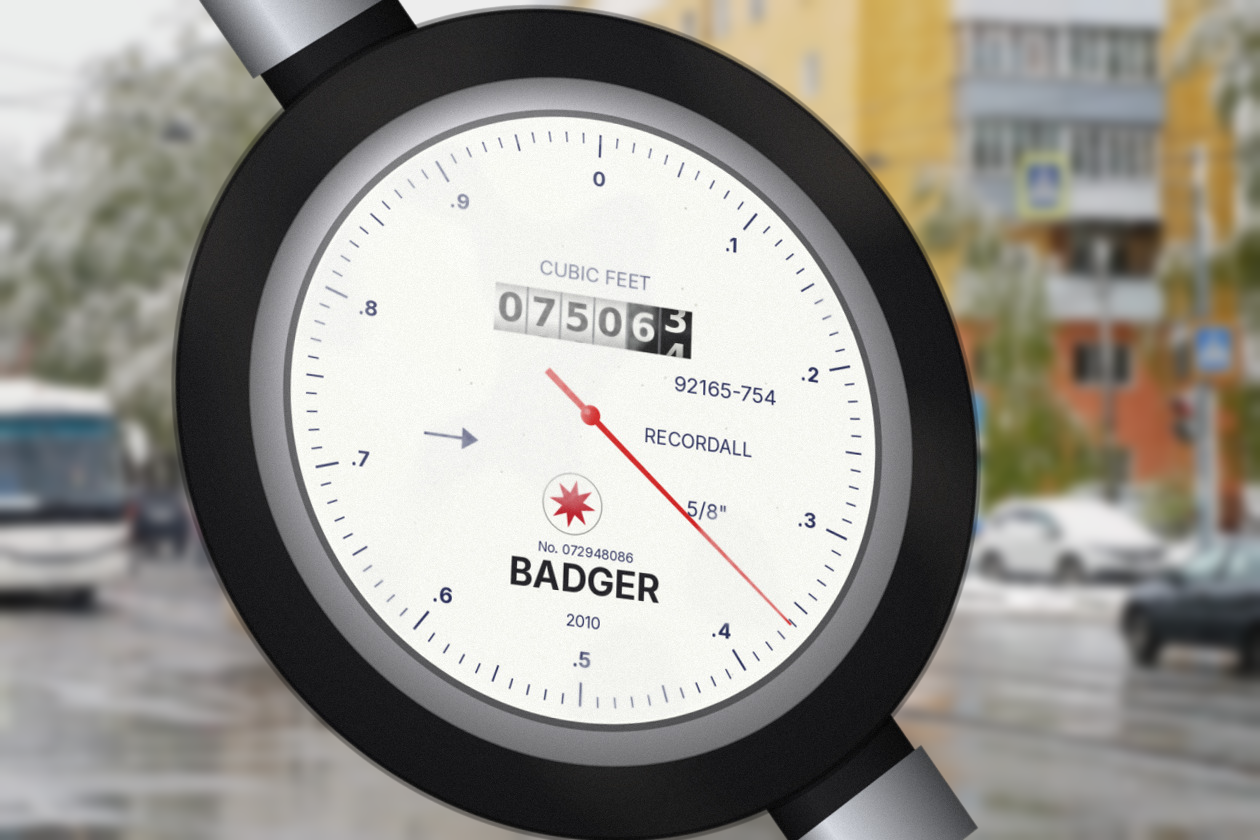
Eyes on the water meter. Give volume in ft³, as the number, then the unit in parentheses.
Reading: 75063.36 (ft³)
